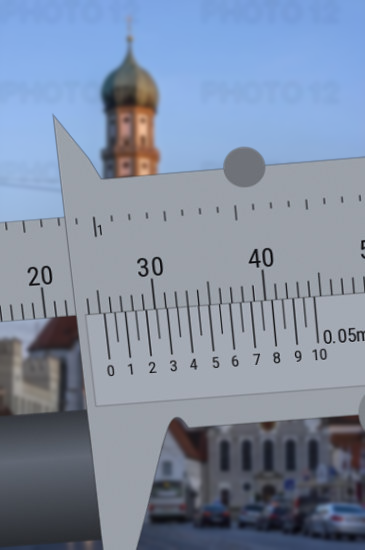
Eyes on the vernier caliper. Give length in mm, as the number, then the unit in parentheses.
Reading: 25.4 (mm)
